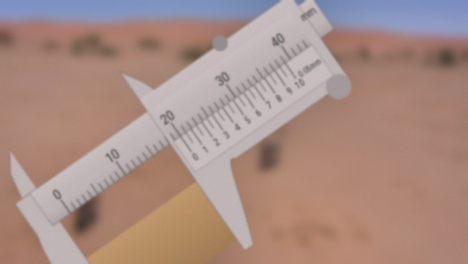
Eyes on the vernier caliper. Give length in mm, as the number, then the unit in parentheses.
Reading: 20.0 (mm)
